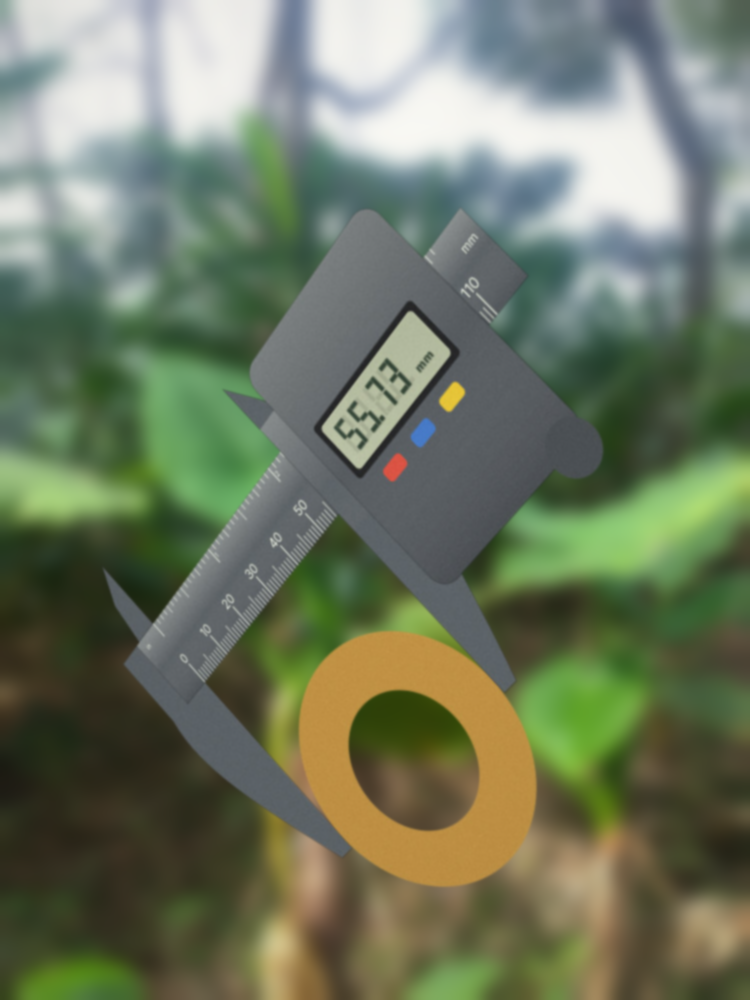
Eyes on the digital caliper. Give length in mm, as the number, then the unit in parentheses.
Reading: 55.73 (mm)
